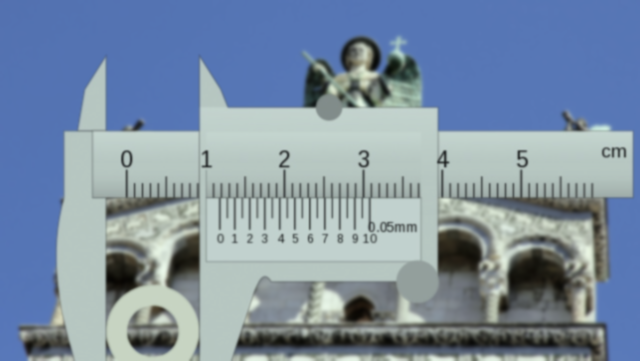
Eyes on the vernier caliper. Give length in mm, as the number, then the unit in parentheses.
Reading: 11.8 (mm)
